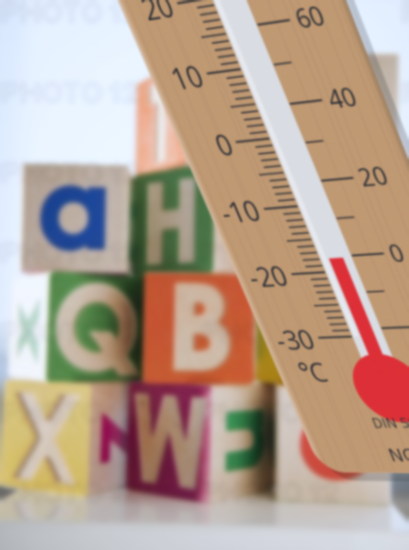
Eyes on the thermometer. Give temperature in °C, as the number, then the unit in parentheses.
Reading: -18 (°C)
